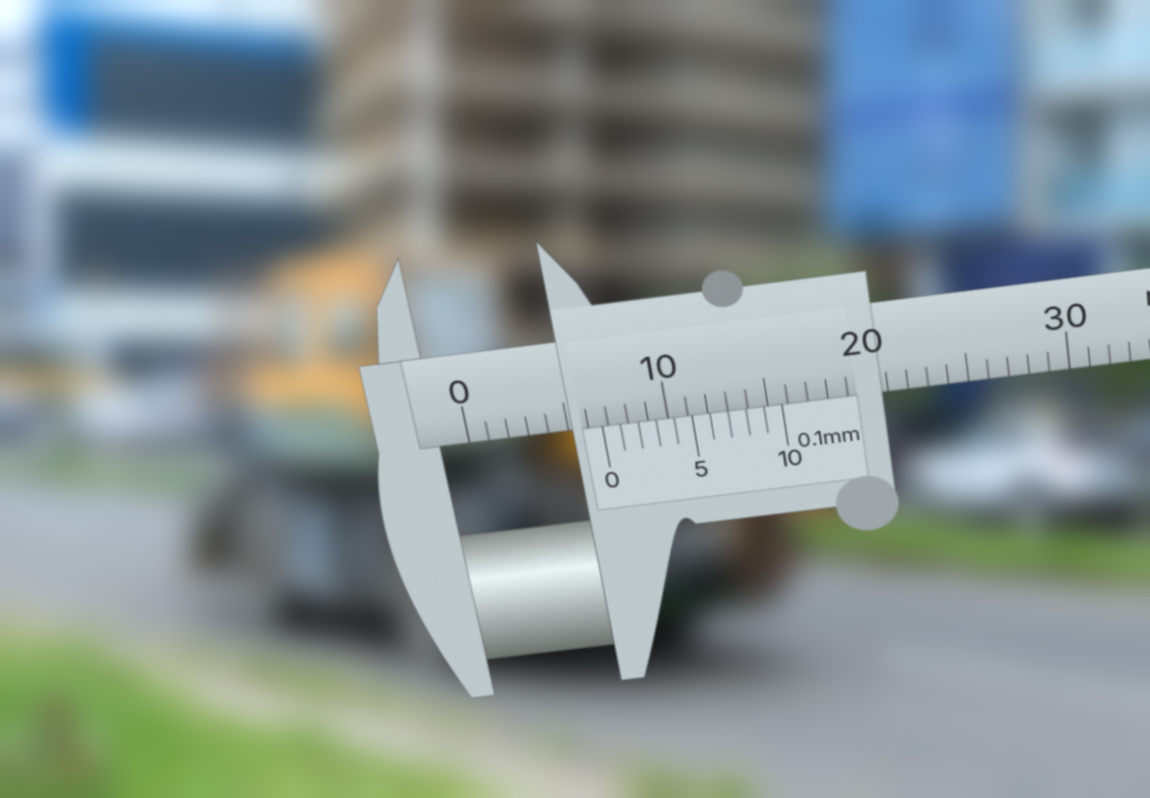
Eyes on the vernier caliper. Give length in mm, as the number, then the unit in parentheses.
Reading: 6.7 (mm)
